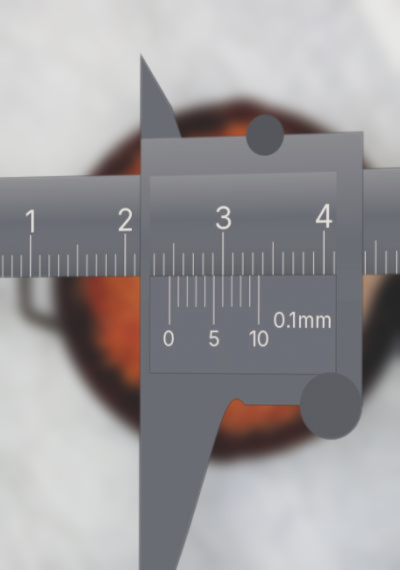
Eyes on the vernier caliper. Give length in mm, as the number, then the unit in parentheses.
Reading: 24.6 (mm)
